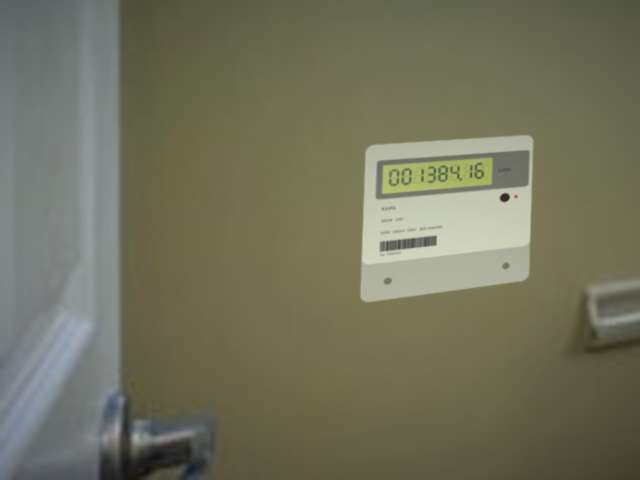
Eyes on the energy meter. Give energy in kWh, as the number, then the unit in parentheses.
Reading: 1384.16 (kWh)
